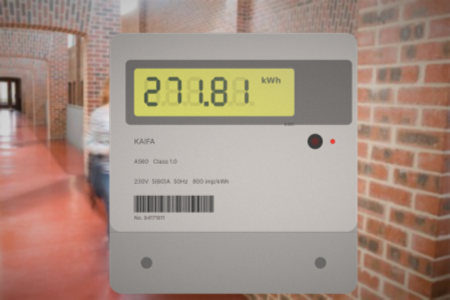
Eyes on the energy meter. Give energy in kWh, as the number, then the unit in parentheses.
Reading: 271.81 (kWh)
